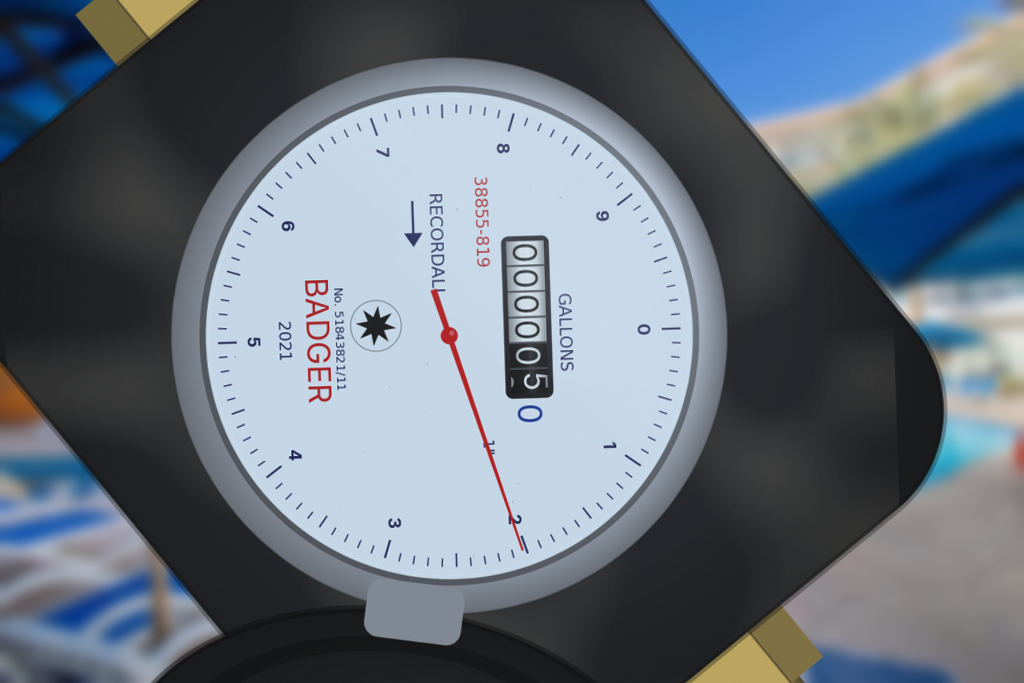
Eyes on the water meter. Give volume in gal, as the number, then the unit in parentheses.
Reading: 52.0 (gal)
